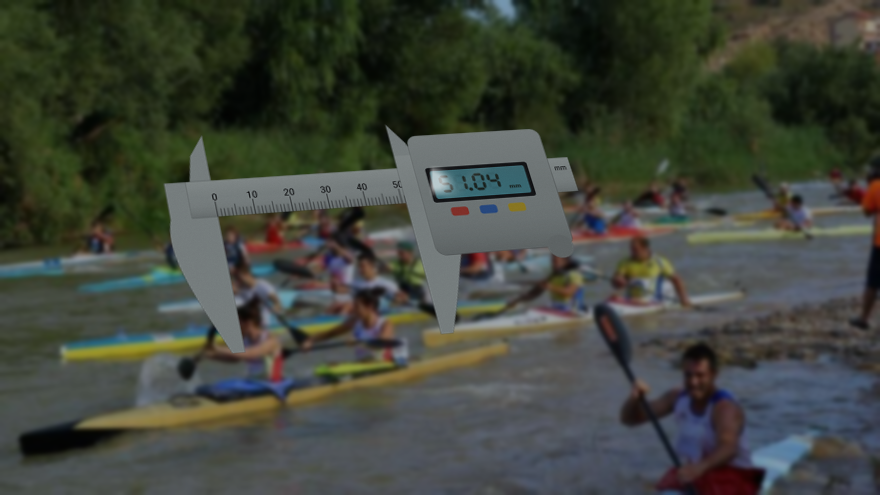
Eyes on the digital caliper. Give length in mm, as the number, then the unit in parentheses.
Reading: 51.04 (mm)
